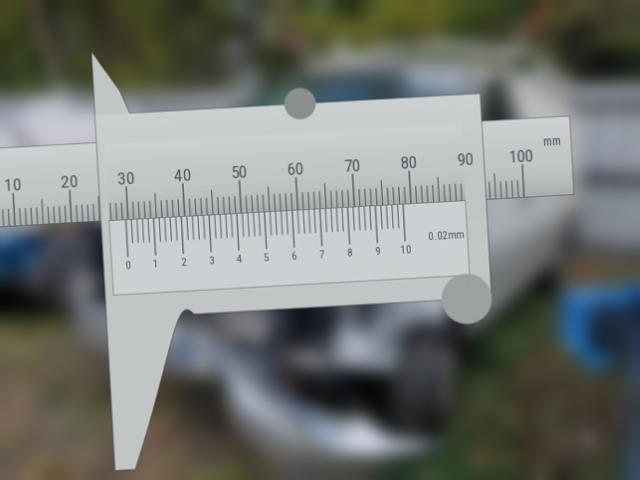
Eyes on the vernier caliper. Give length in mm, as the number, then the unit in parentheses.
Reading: 29.6 (mm)
